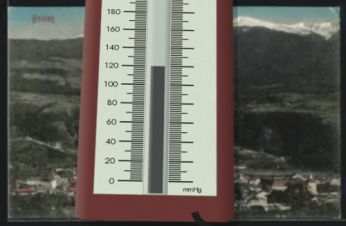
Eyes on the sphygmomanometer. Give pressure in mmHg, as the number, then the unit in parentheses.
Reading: 120 (mmHg)
